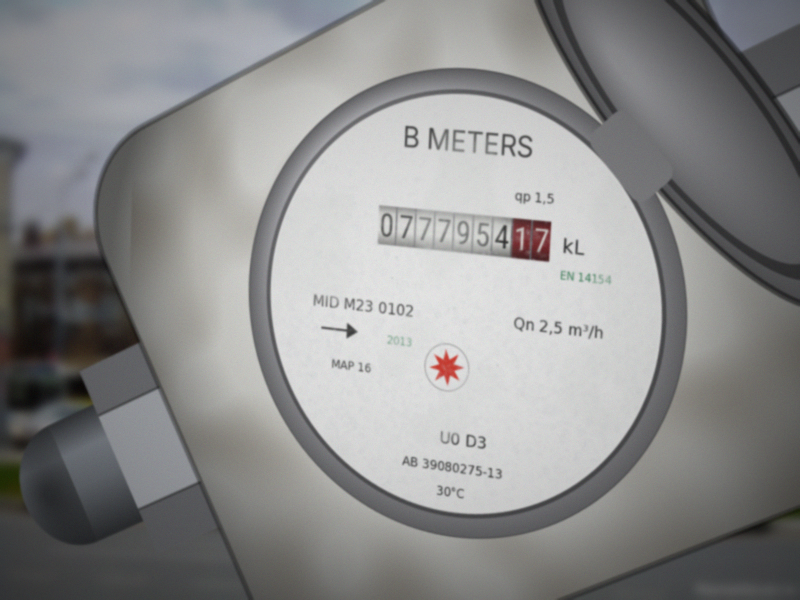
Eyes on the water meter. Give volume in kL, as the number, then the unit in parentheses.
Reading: 777954.17 (kL)
